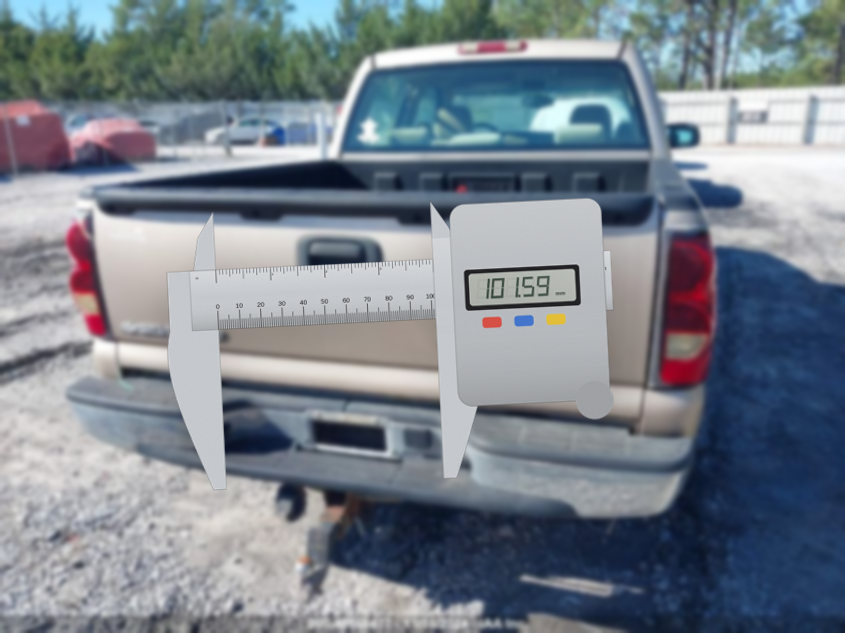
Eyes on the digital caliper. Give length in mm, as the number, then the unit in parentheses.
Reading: 101.59 (mm)
